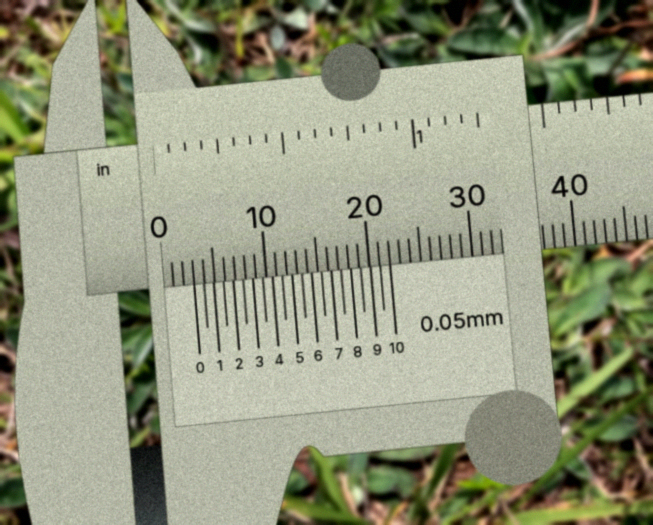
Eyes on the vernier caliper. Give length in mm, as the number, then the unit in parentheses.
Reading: 3.0 (mm)
